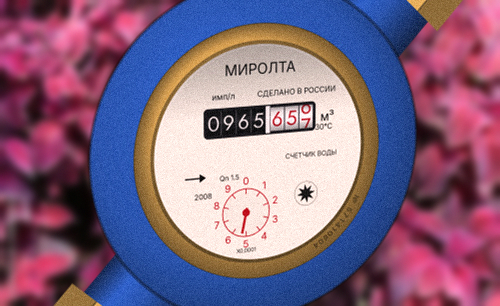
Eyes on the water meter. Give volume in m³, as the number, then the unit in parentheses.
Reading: 965.6565 (m³)
